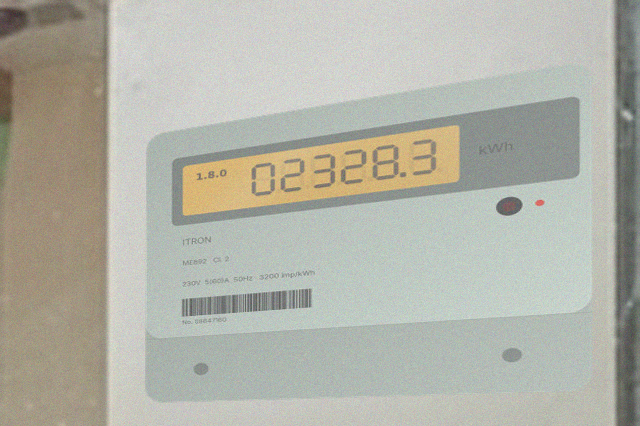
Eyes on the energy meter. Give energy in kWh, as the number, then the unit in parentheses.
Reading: 2328.3 (kWh)
